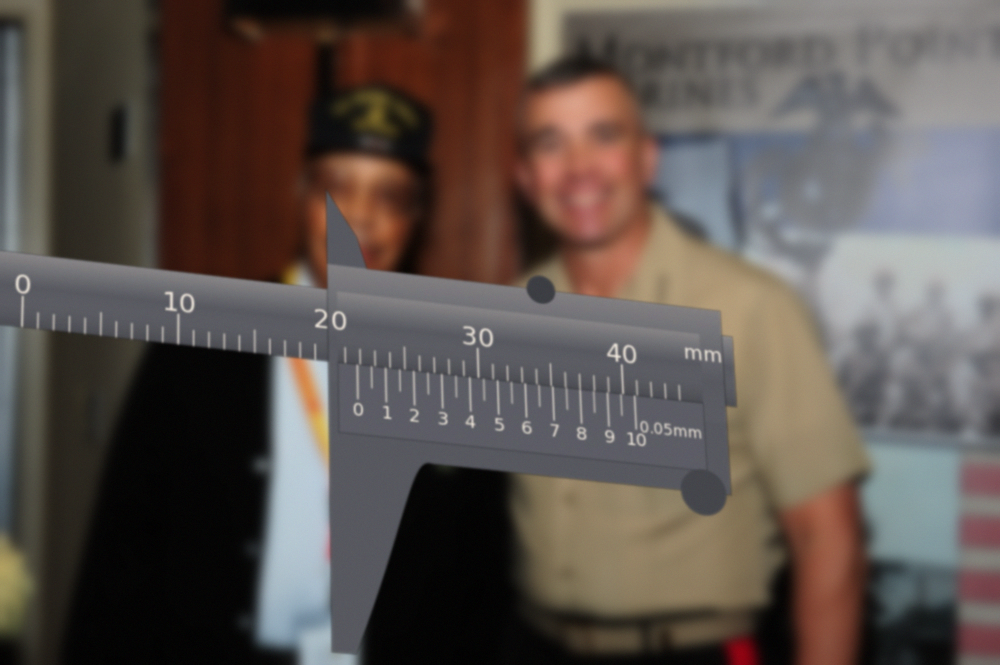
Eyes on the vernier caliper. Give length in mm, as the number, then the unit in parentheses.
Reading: 21.8 (mm)
